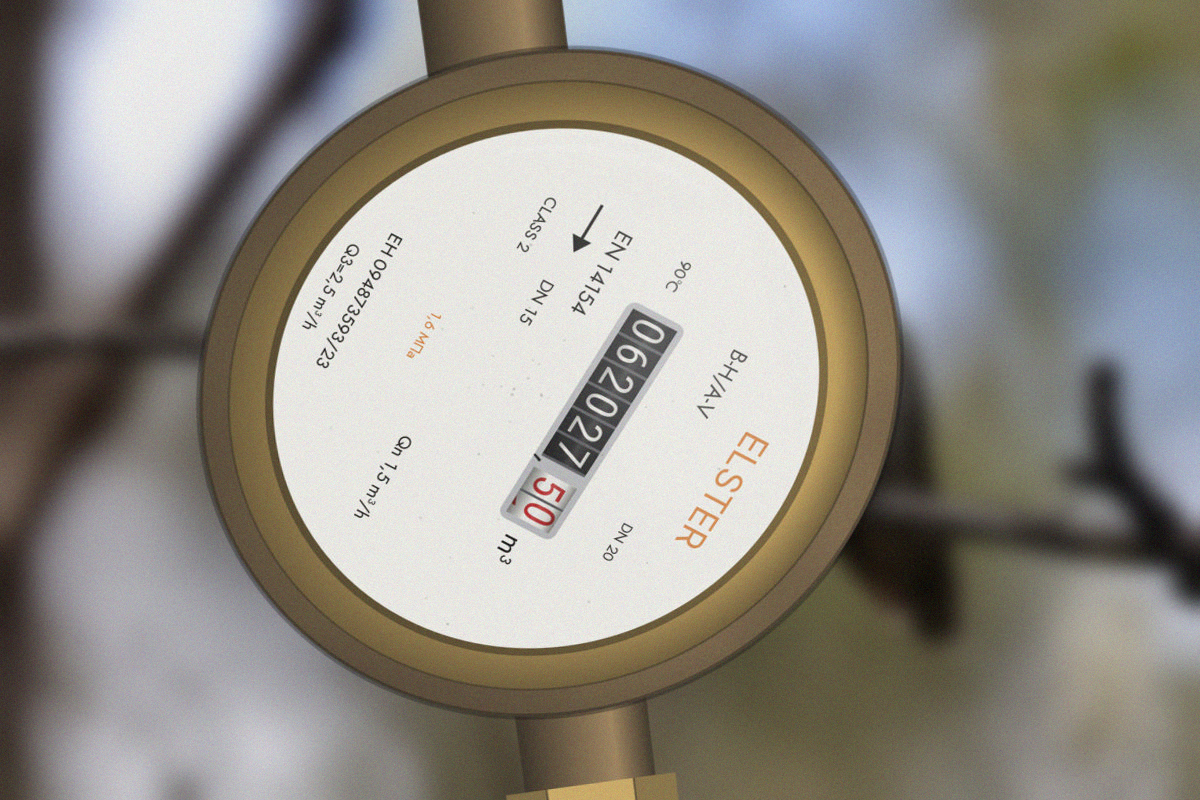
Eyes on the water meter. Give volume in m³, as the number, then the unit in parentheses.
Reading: 62027.50 (m³)
